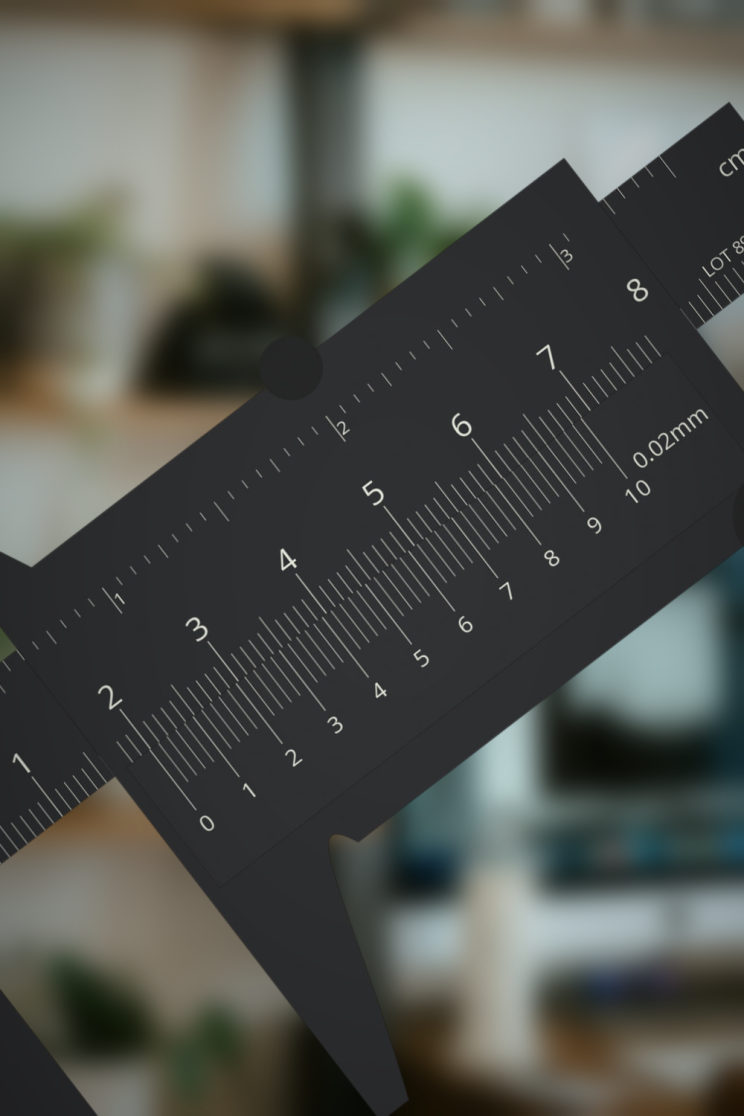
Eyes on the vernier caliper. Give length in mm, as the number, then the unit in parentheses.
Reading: 19.9 (mm)
